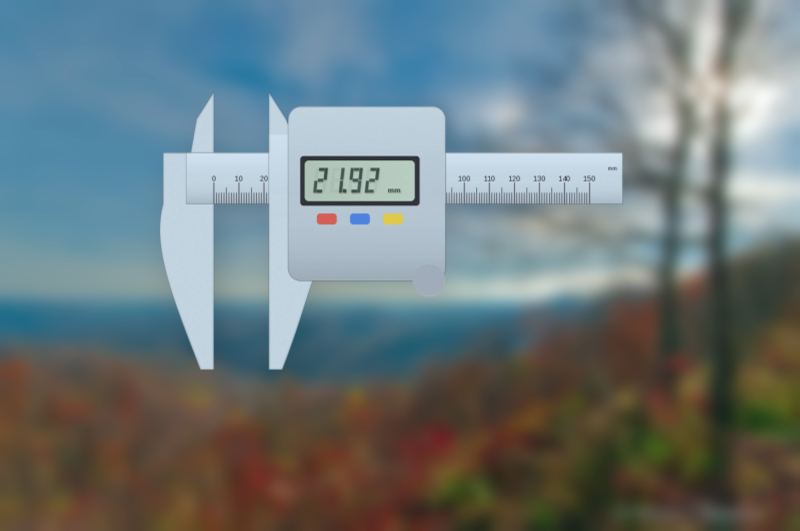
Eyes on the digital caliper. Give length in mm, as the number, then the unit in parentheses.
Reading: 21.92 (mm)
